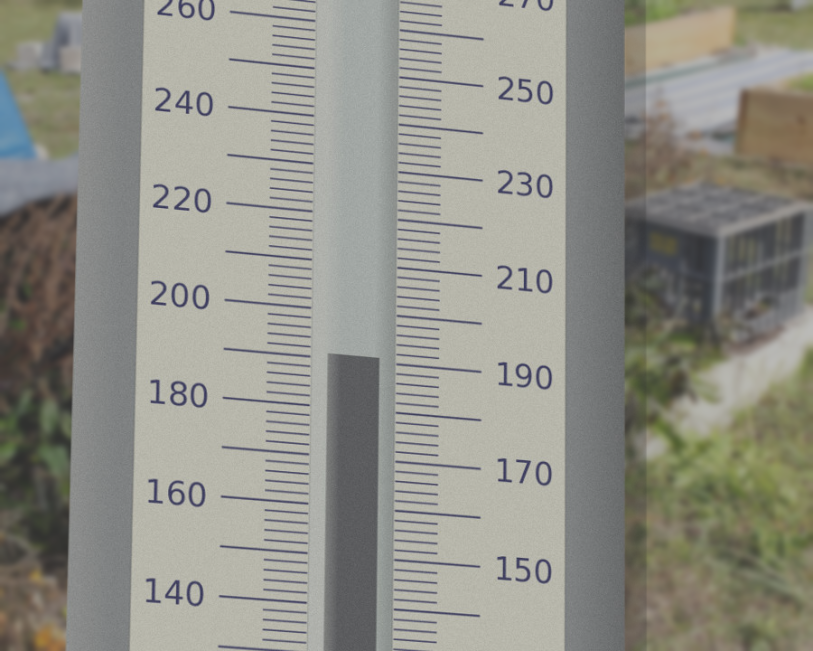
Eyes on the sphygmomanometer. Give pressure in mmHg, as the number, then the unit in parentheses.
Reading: 191 (mmHg)
